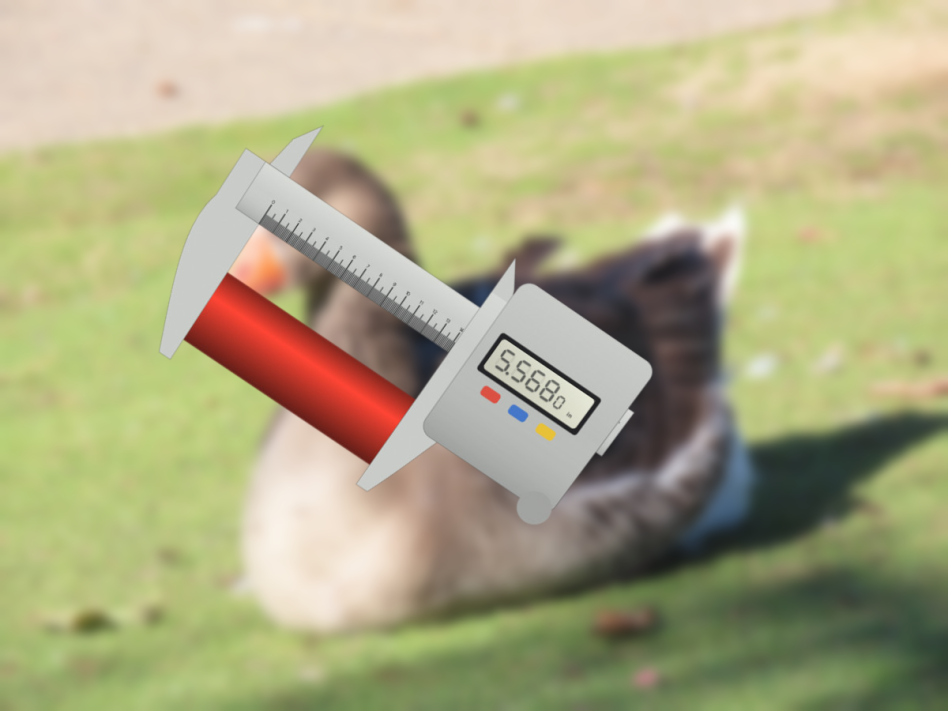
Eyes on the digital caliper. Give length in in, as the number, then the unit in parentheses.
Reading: 5.5680 (in)
